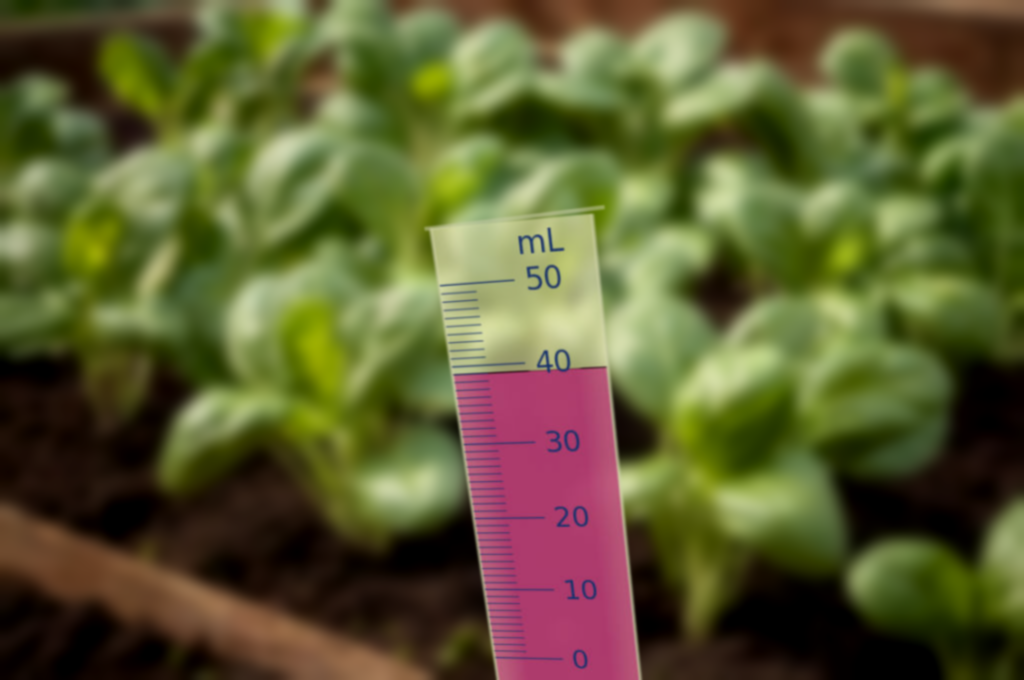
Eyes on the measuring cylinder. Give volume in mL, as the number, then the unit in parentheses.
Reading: 39 (mL)
